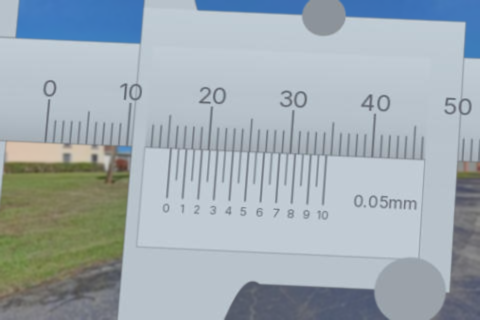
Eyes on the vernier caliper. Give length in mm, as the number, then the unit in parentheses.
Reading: 15.4 (mm)
